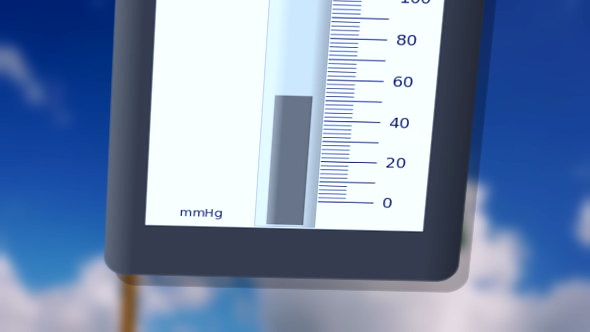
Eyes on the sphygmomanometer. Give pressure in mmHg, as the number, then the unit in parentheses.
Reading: 52 (mmHg)
